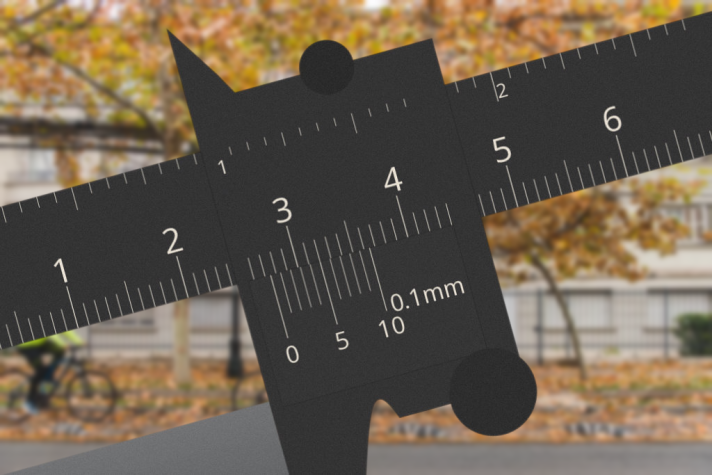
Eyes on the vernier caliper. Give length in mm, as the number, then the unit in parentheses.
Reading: 27.5 (mm)
